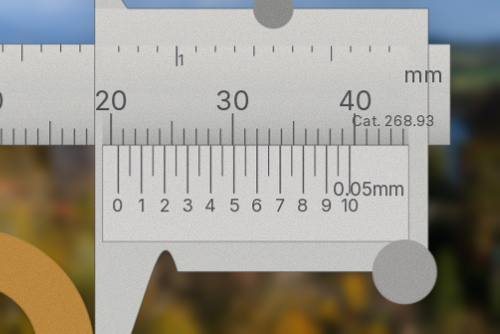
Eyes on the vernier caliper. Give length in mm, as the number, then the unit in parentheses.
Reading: 20.6 (mm)
